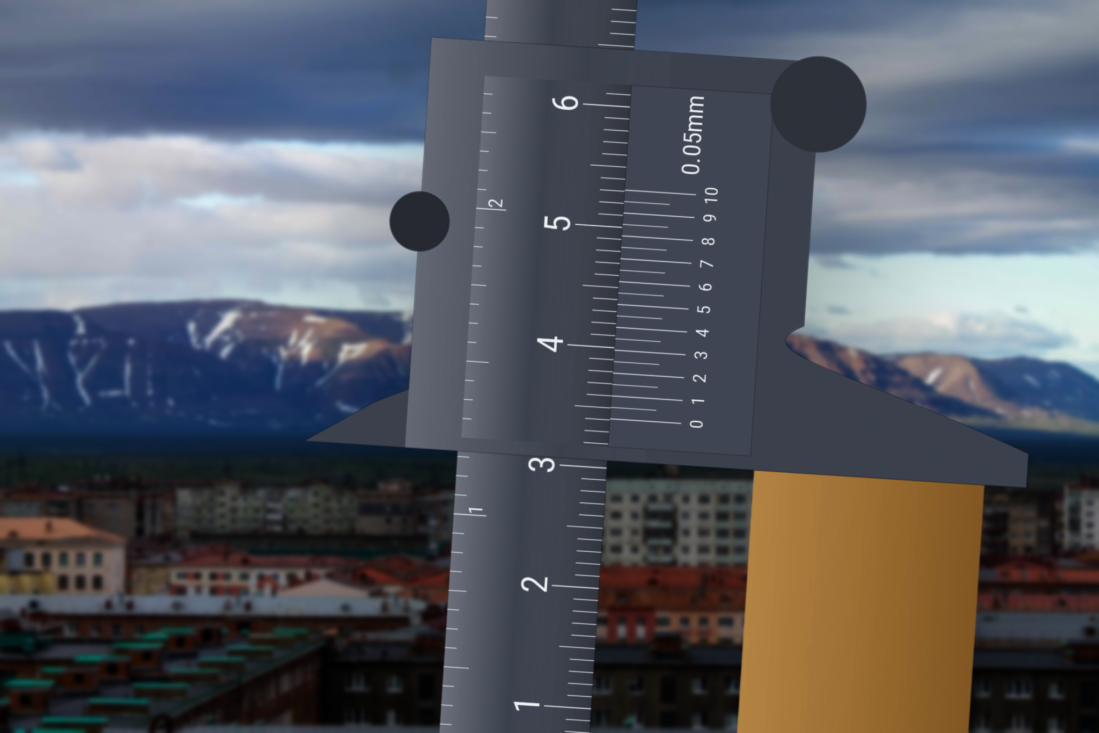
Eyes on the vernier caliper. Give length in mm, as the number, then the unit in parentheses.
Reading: 34.1 (mm)
